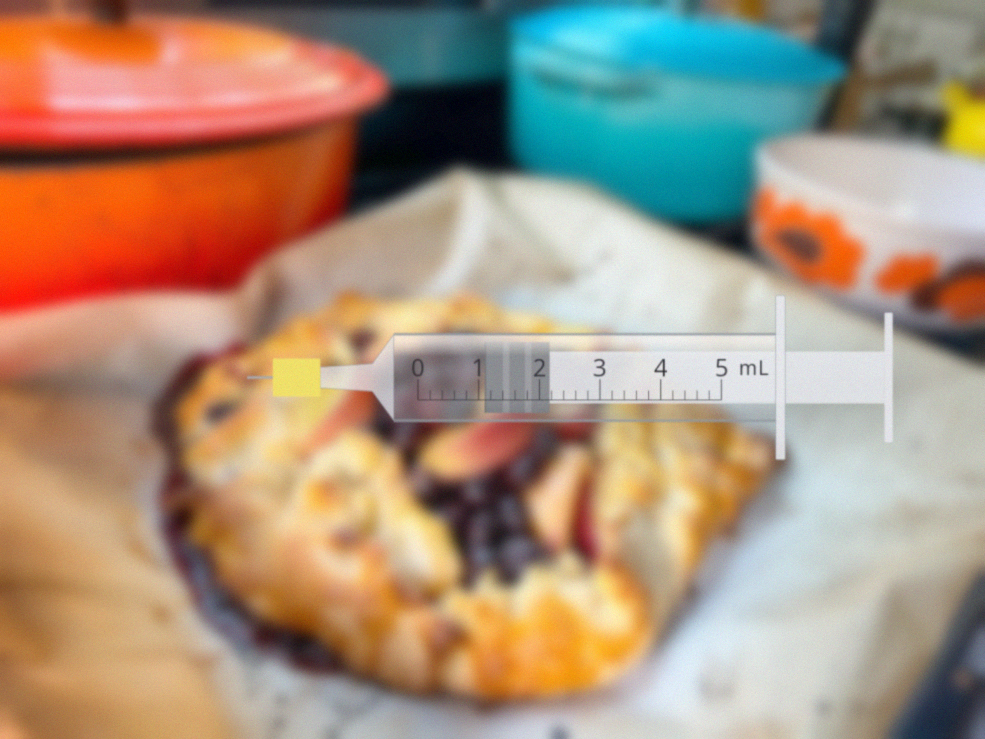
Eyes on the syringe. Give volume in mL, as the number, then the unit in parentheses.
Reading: 1.1 (mL)
